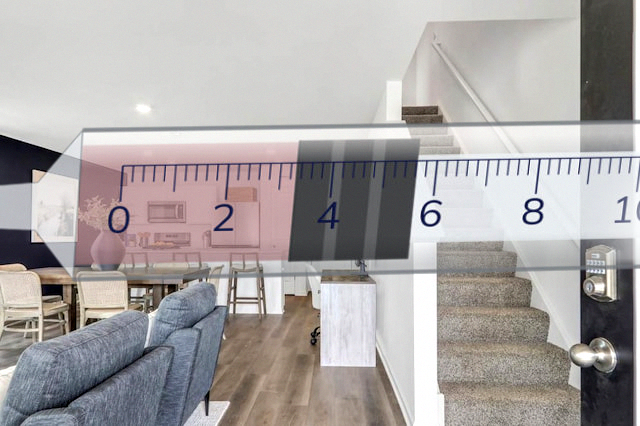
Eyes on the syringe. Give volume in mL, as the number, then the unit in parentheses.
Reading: 3.3 (mL)
